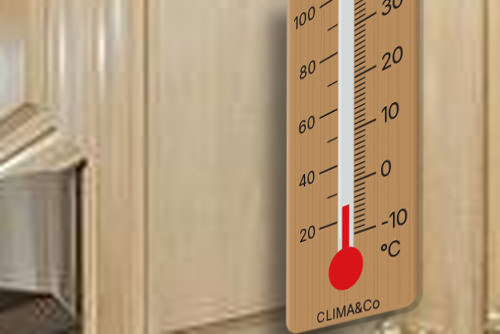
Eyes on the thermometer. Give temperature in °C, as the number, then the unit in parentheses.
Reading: -4 (°C)
